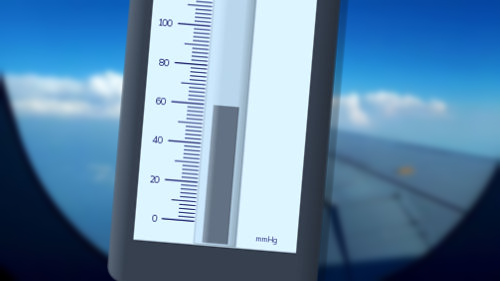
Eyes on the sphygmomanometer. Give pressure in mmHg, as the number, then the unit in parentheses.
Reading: 60 (mmHg)
